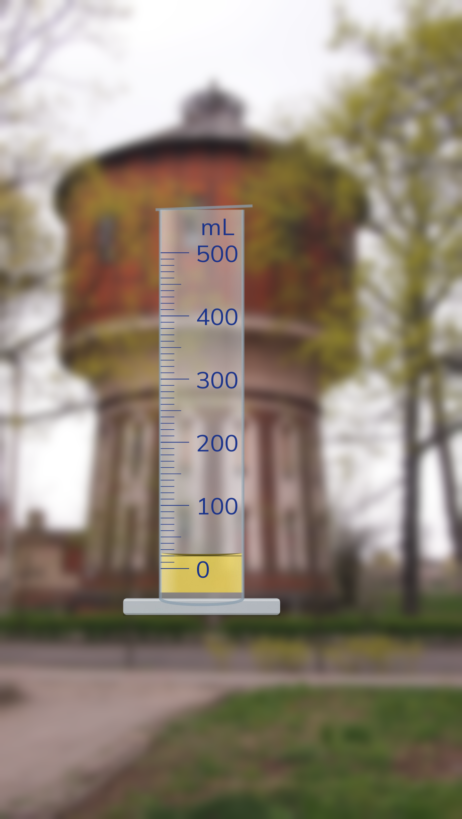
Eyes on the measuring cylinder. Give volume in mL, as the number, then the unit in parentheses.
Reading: 20 (mL)
